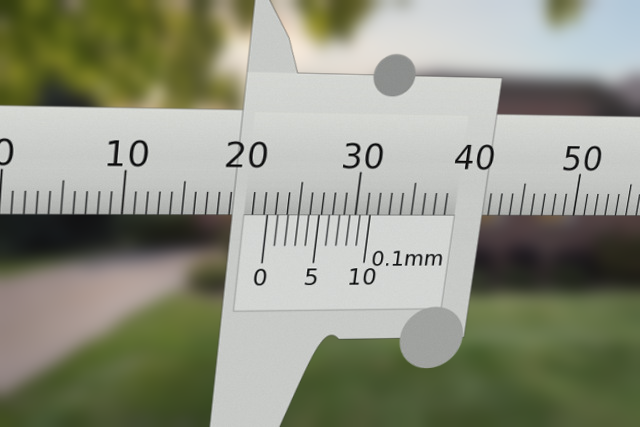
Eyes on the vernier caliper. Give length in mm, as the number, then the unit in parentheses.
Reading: 22.3 (mm)
